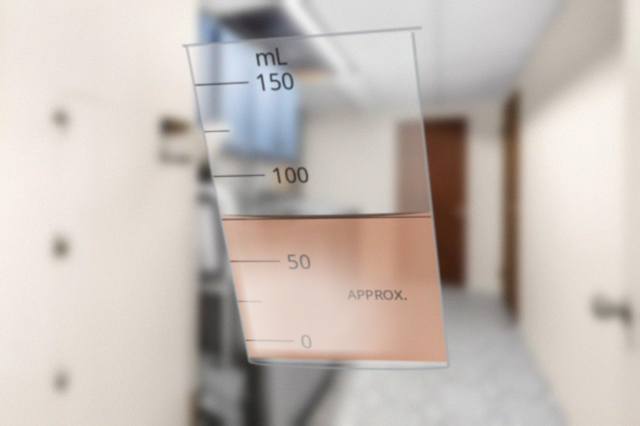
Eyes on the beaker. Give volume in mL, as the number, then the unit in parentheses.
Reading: 75 (mL)
